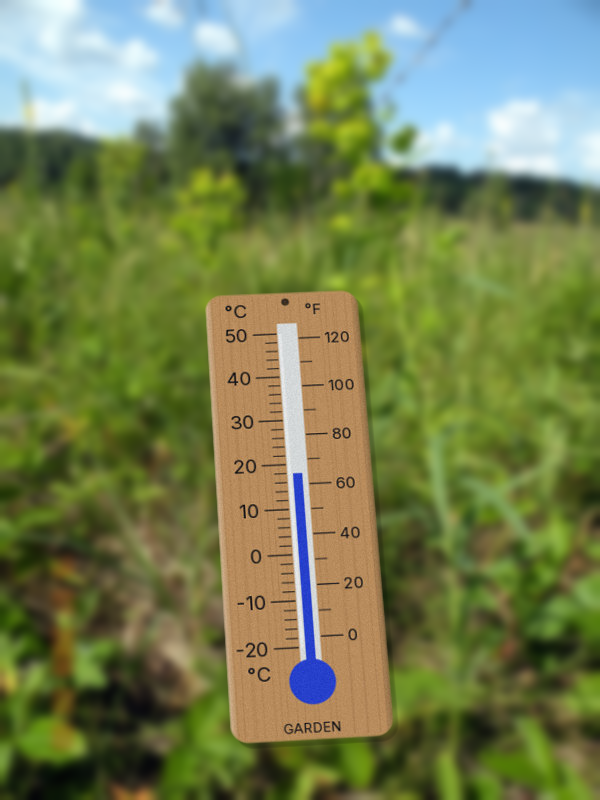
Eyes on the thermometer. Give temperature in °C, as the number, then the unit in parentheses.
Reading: 18 (°C)
